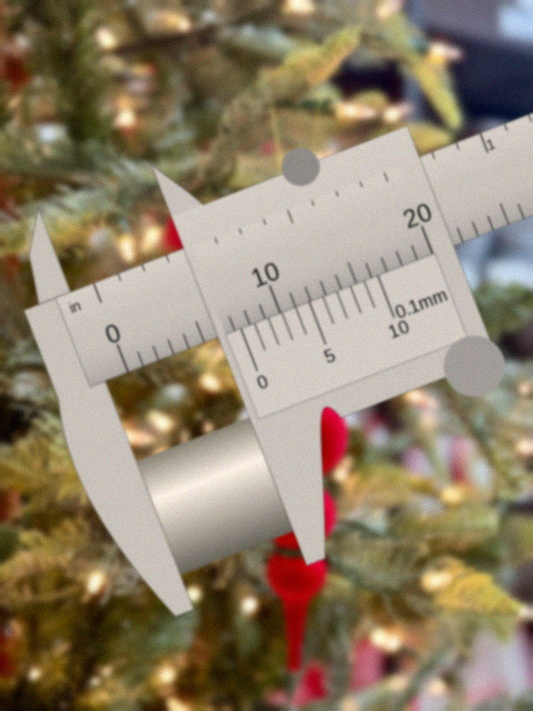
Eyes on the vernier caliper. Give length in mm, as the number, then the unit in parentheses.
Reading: 7.4 (mm)
